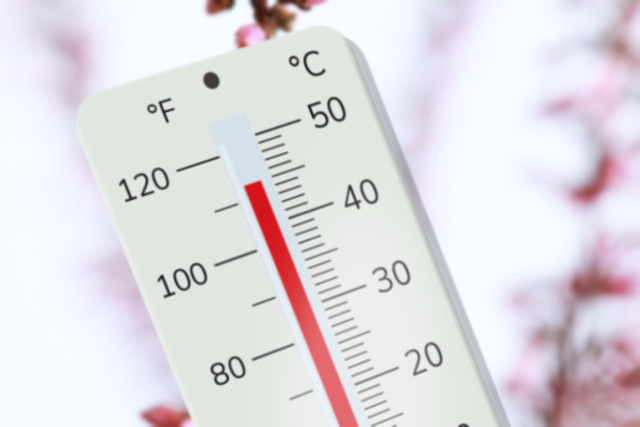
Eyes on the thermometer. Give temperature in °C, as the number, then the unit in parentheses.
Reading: 45 (°C)
